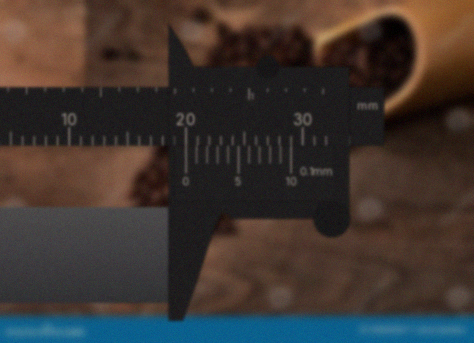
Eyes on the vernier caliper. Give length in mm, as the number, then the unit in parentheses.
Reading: 20.0 (mm)
